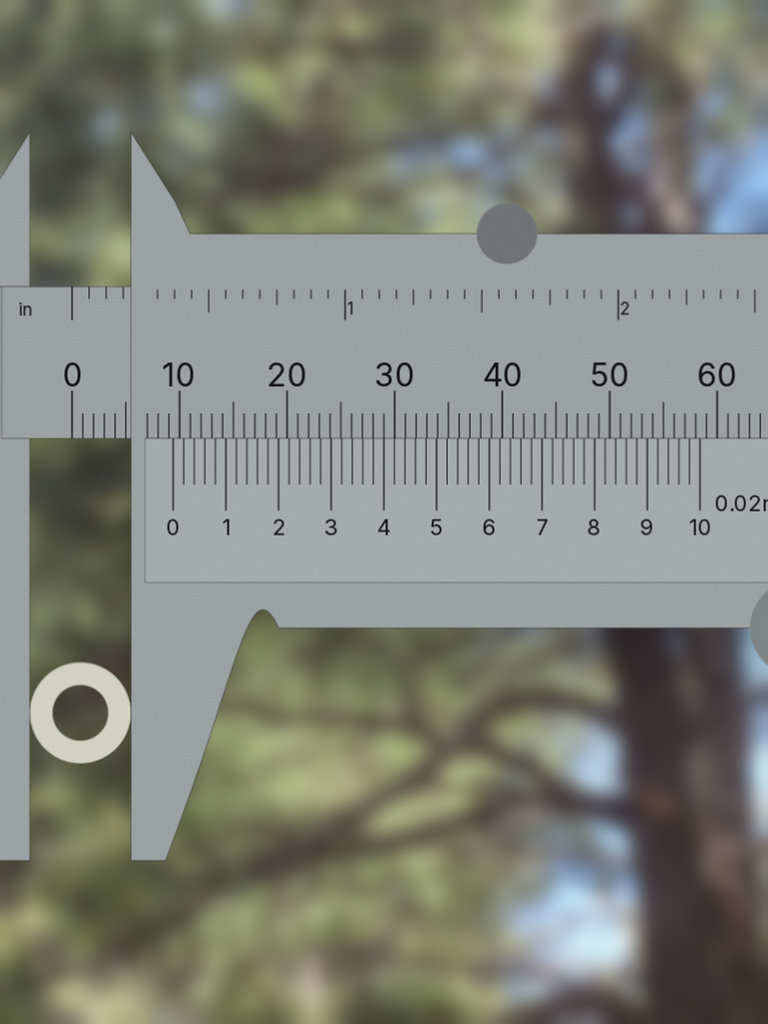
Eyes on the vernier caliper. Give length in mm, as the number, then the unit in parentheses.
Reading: 9.4 (mm)
